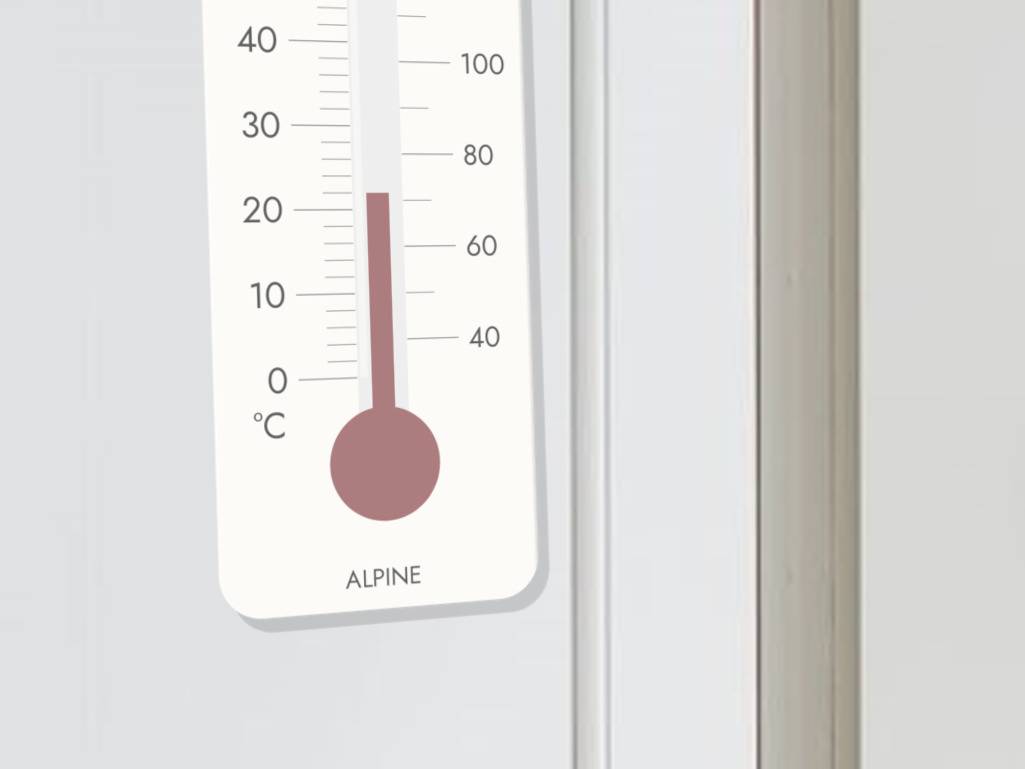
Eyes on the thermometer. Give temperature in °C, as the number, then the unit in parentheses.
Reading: 22 (°C)
